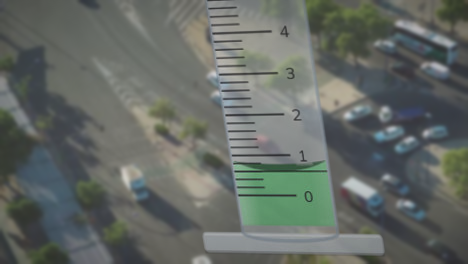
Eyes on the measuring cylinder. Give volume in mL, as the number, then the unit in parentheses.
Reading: 0.6 (mL)
